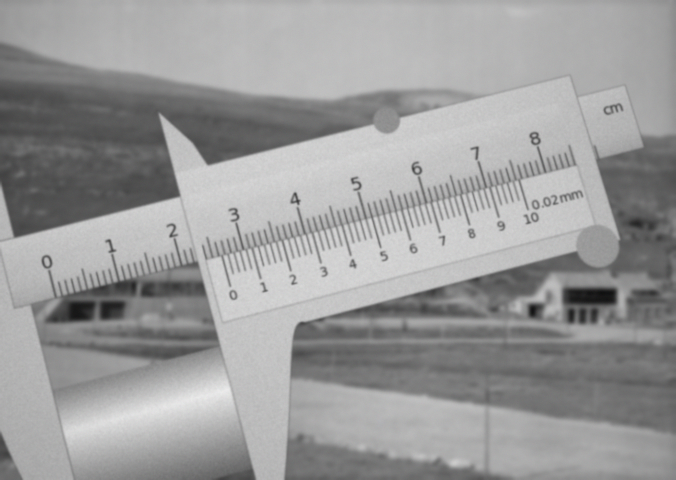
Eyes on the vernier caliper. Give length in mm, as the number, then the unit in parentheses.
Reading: 26.5 (mm)
